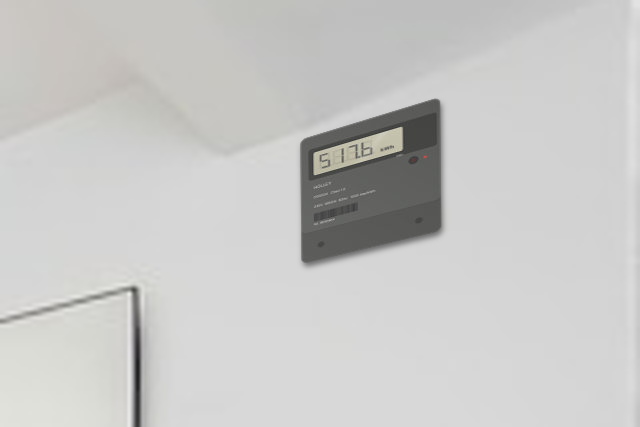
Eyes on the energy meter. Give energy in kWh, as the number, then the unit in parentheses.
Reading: 517.6 (kWh)
